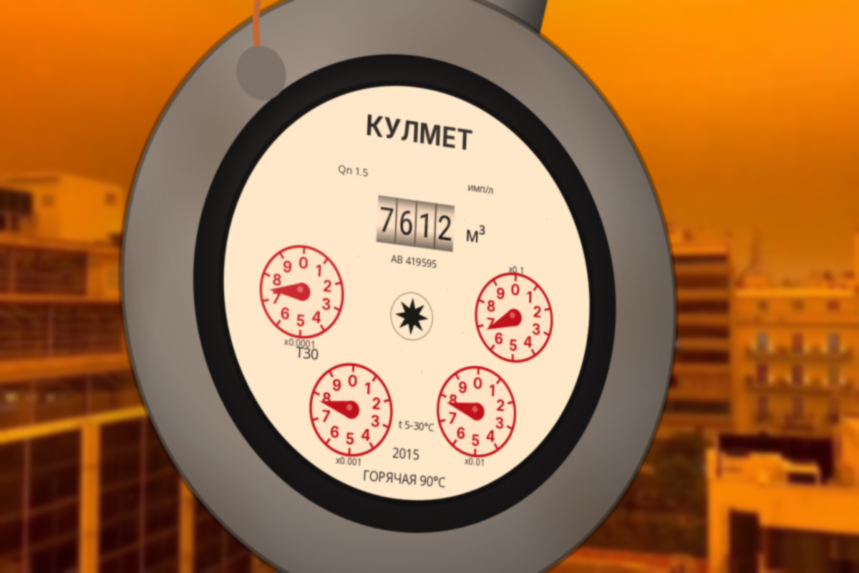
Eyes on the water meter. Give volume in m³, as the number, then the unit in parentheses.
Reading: 7612.6777 (m³)
